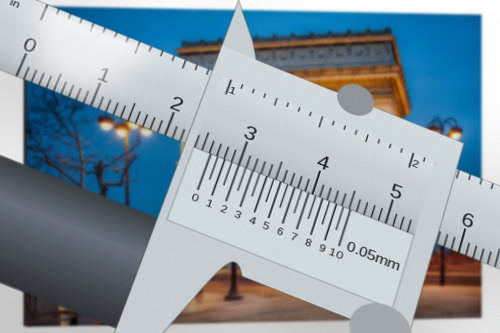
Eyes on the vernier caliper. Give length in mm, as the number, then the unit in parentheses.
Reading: 26.2 (mm)
